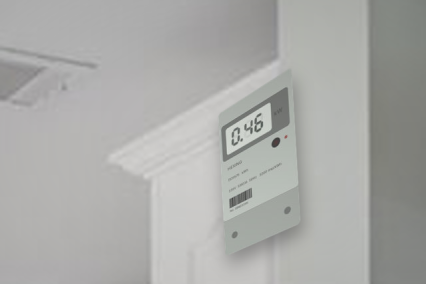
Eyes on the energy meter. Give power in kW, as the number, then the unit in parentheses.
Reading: 0.46 (kW)
